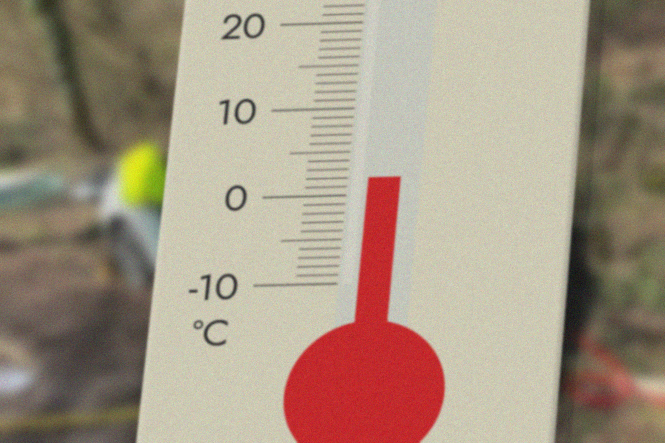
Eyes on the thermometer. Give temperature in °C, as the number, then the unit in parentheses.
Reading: 2 (°C)
